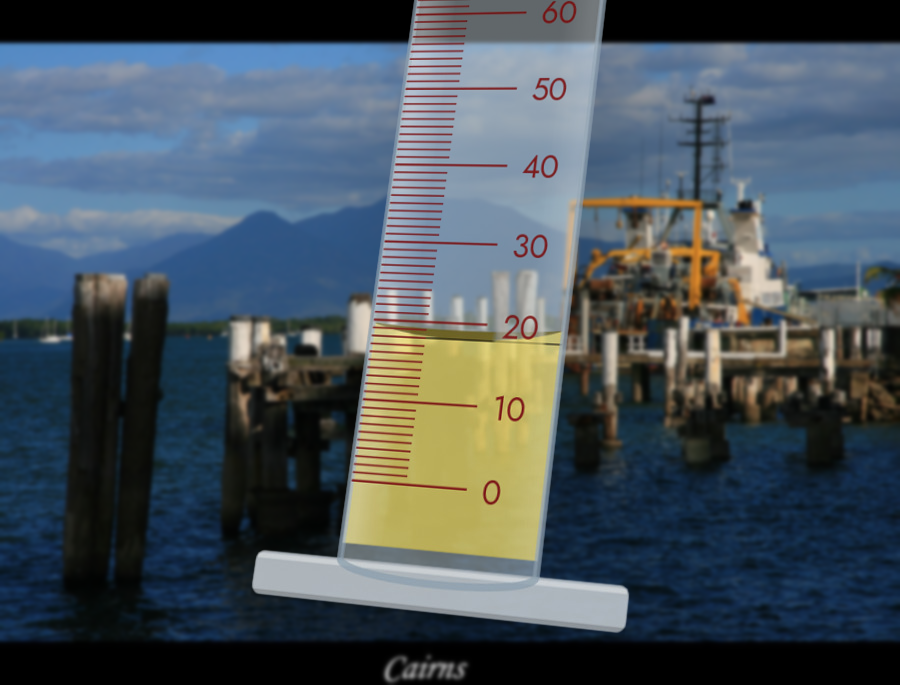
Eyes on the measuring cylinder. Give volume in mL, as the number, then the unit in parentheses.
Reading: 18 (mL)
